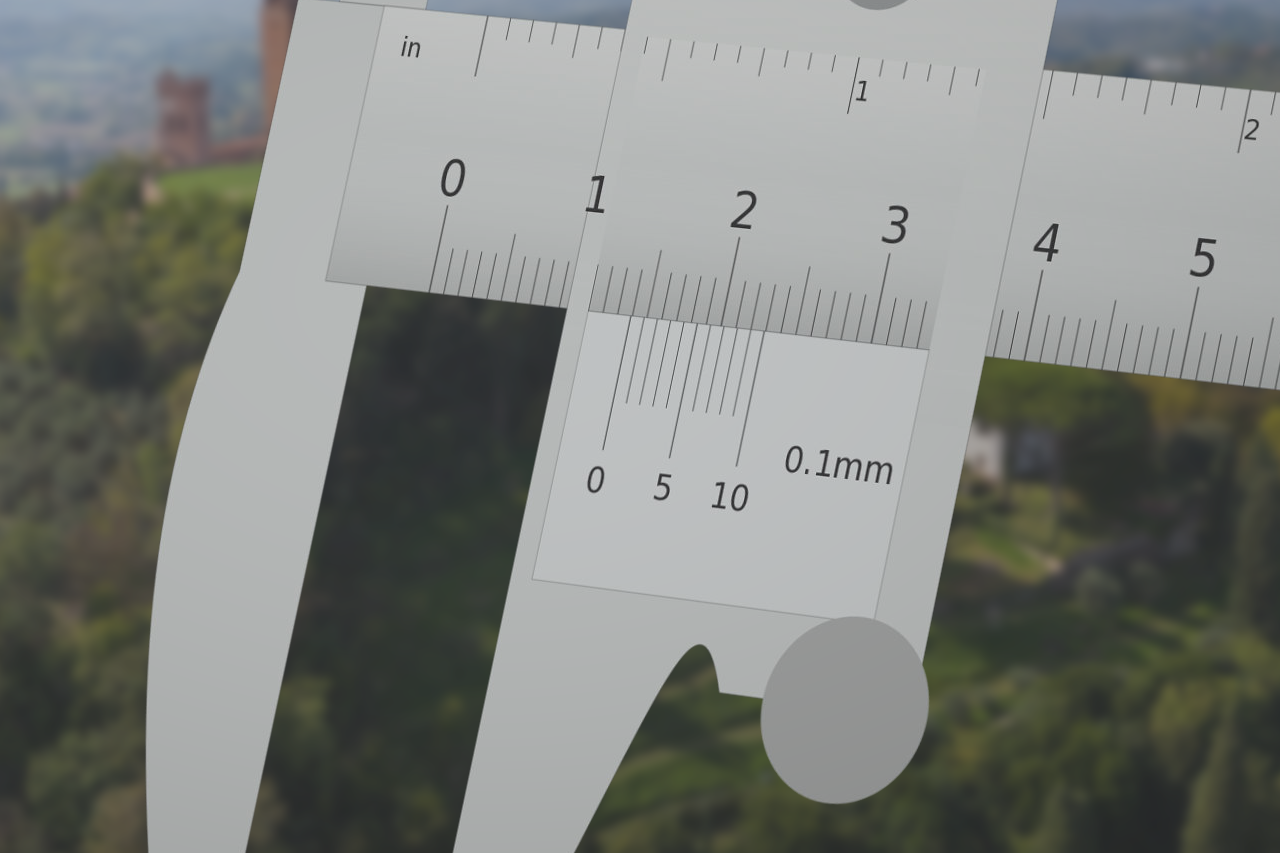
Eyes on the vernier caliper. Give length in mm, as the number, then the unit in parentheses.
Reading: 13.9 (mm)
